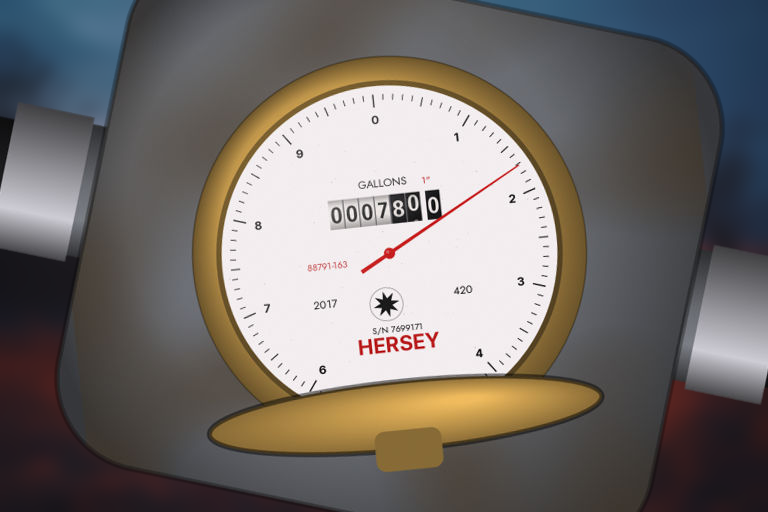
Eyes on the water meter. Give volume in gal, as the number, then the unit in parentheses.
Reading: 7801.7 (gal)
